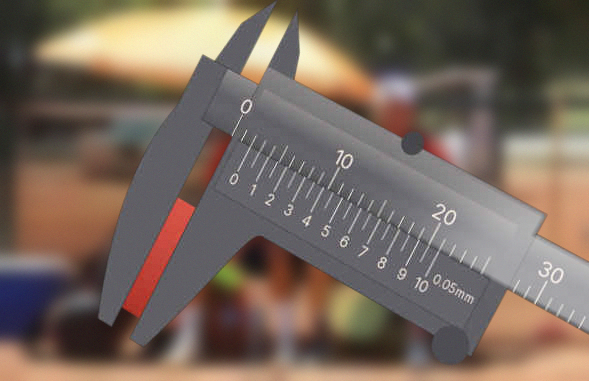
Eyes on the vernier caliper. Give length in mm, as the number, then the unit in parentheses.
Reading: 2.0 (mm)
